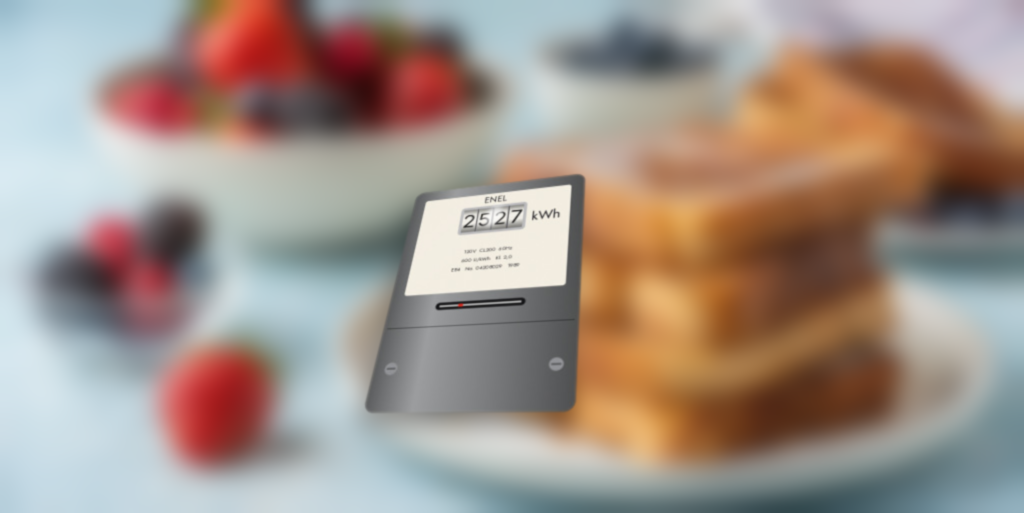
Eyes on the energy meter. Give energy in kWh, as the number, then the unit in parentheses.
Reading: 2527 (kWh)
